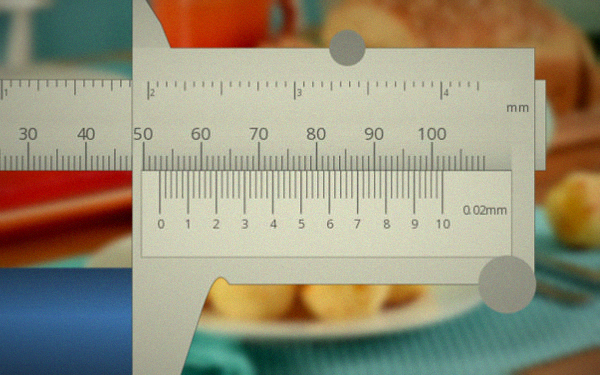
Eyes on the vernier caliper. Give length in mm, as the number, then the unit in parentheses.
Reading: 52.8 (mm)
